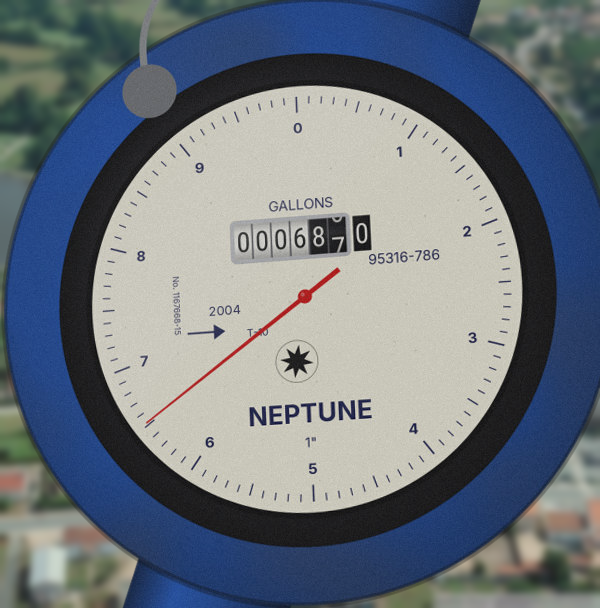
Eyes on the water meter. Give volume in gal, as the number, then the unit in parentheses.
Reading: 6866.5 (gal)
